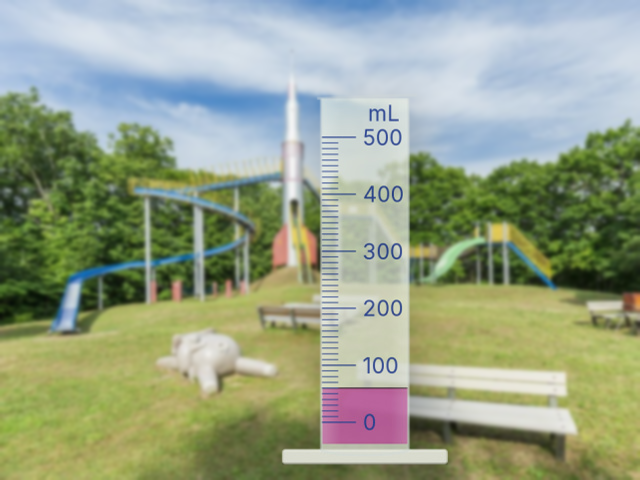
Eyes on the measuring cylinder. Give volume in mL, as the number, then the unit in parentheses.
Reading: 60 (mL)
